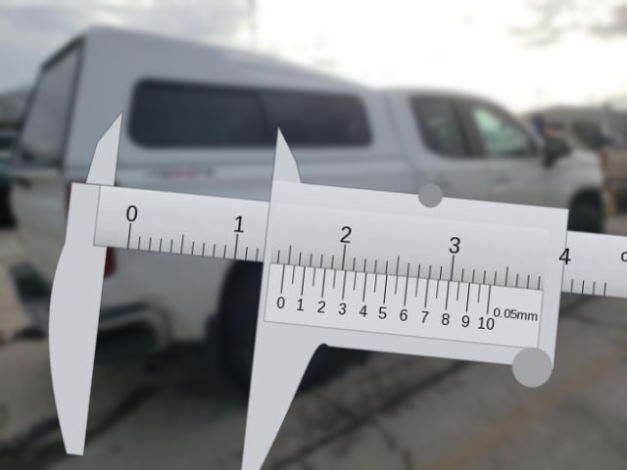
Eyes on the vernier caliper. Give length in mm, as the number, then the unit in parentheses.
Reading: 14.6 (mm)
